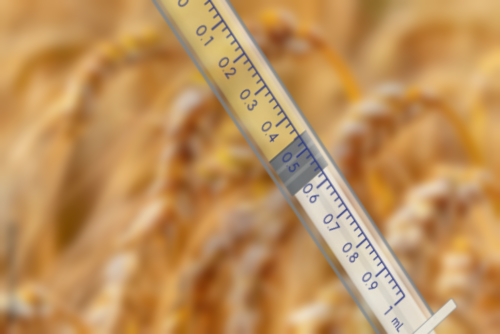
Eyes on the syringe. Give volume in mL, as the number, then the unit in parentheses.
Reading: 0.46 (mL)
